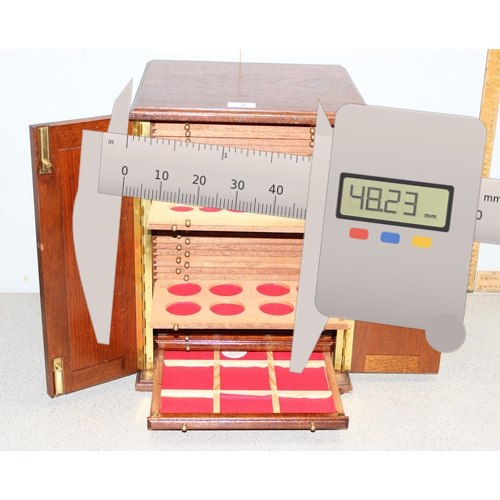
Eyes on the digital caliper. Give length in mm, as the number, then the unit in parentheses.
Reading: 48.23 (mm)
